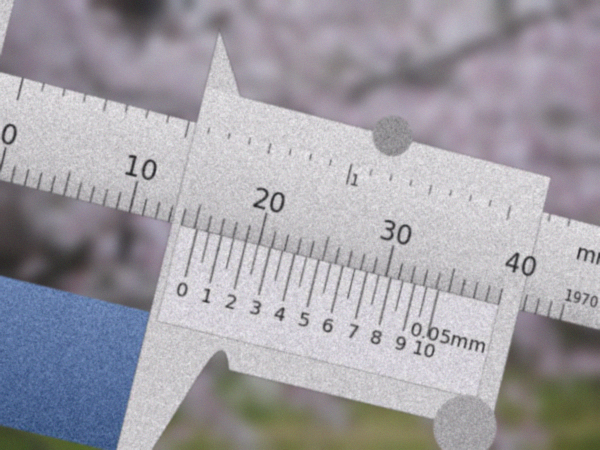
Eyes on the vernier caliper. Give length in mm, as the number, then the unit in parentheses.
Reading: 15.2 (mm)
